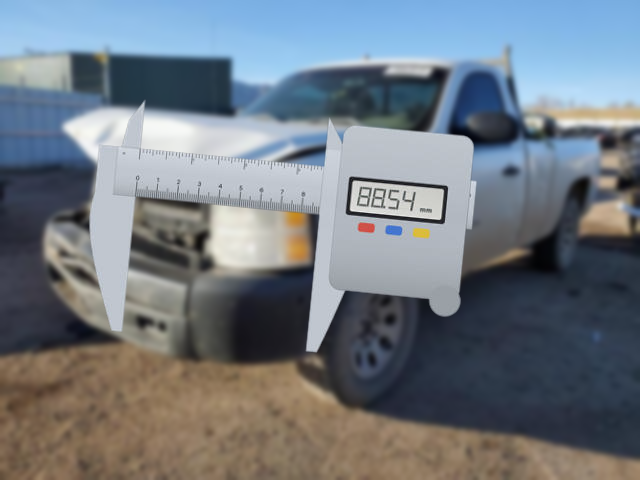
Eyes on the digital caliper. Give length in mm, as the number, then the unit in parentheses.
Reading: 88.54 (mm)
